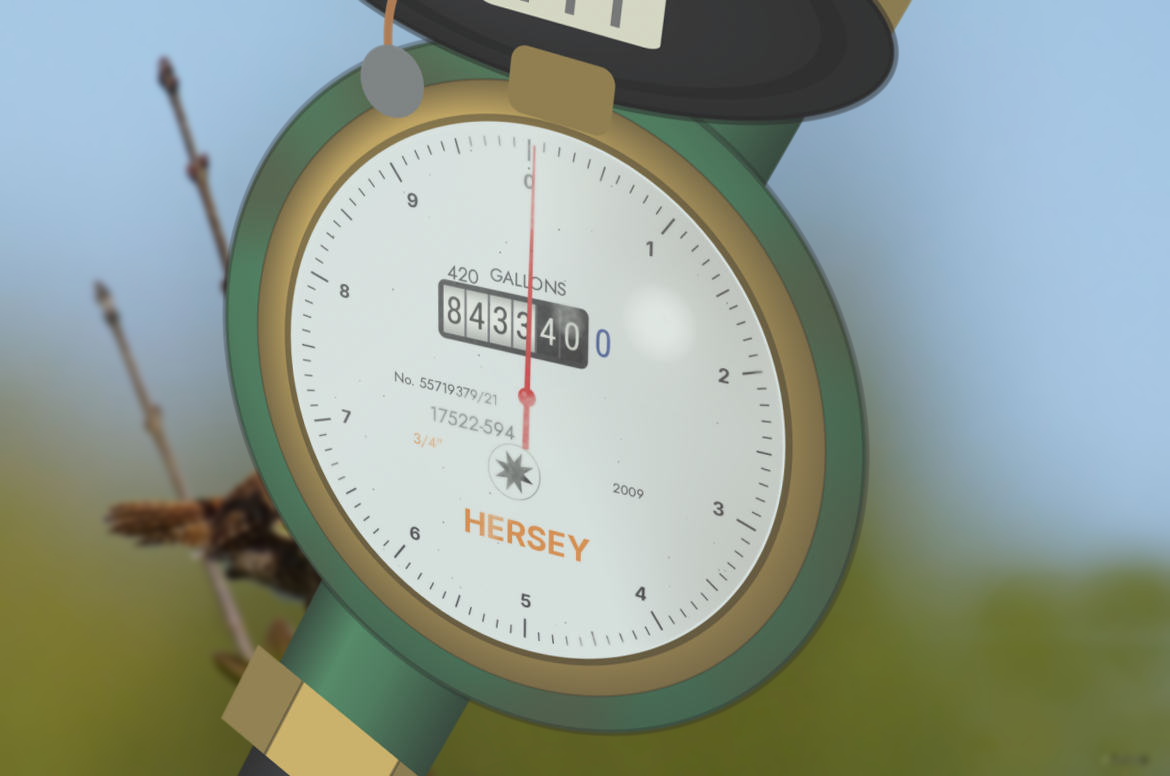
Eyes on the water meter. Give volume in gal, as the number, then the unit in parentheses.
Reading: 8433400.0 (gal)
